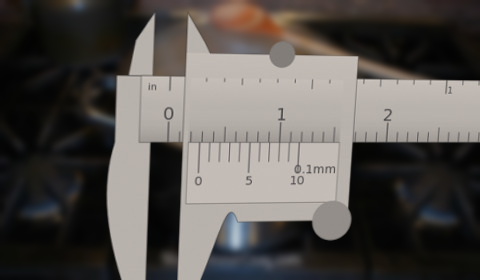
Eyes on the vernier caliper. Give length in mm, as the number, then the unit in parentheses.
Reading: 2.8 (mm)
